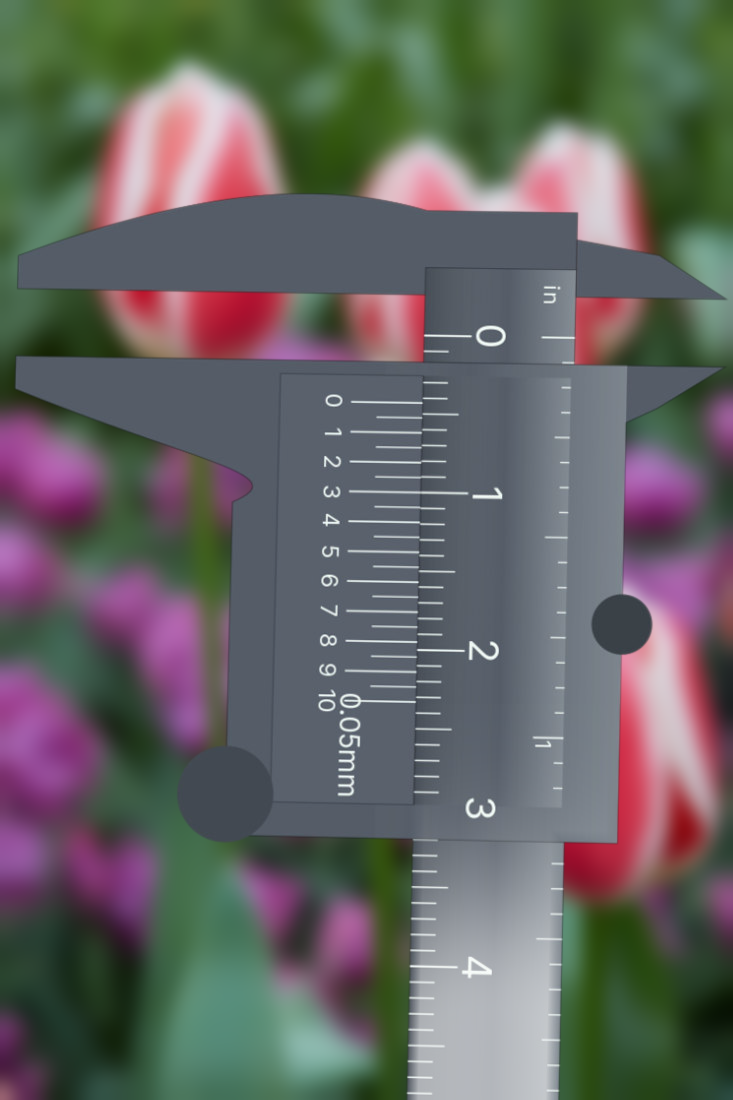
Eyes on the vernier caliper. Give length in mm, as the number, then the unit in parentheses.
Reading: 4.3 (mm)
